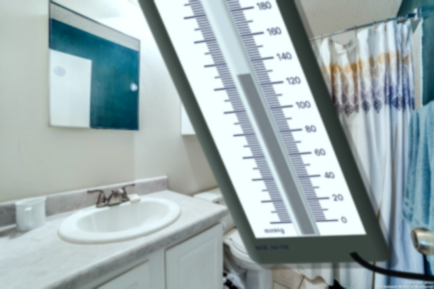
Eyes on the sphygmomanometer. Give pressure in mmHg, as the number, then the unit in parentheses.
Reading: 130 (mmHg)
